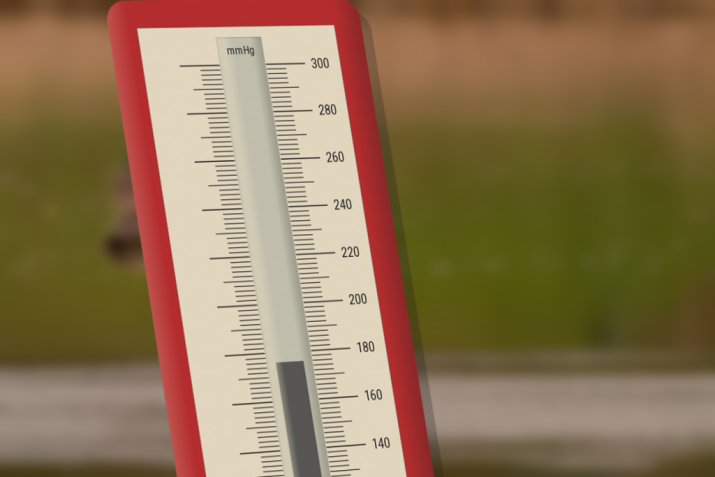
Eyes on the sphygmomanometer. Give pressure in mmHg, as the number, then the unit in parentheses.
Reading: 176 (mmHg)
